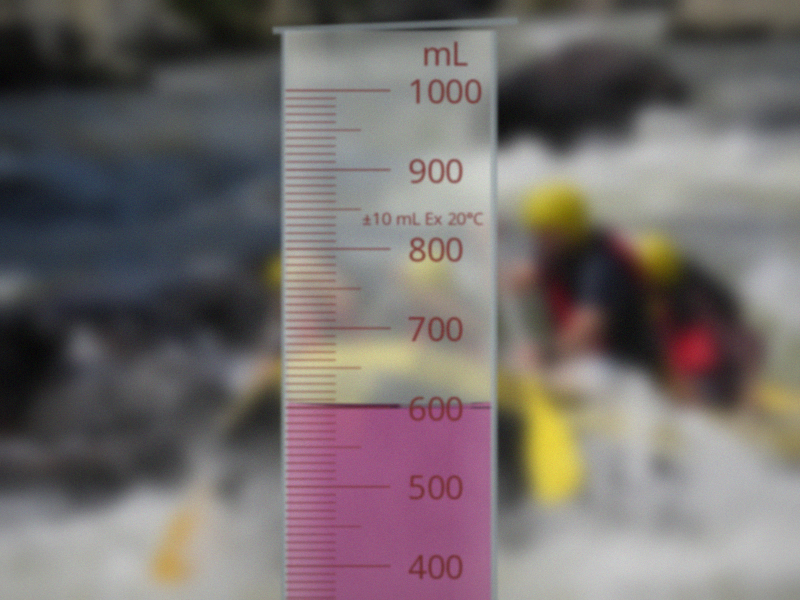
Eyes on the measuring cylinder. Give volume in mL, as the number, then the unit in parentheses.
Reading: 600 (mL)
